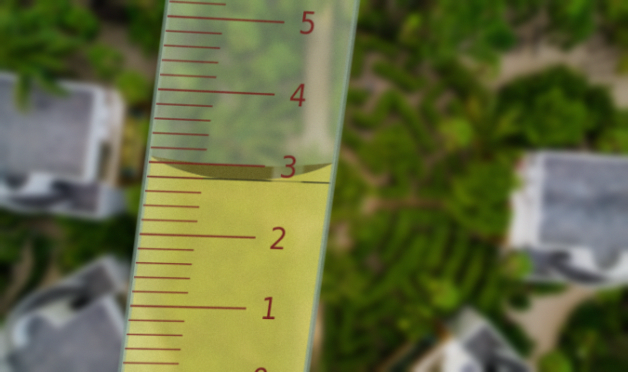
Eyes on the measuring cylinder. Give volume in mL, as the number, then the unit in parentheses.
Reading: 2.8 (mL)
